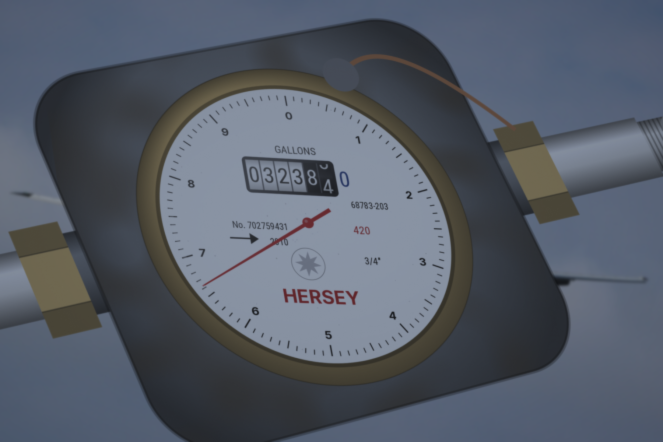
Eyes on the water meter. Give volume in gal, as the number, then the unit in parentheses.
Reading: 323836.6 (gal)
